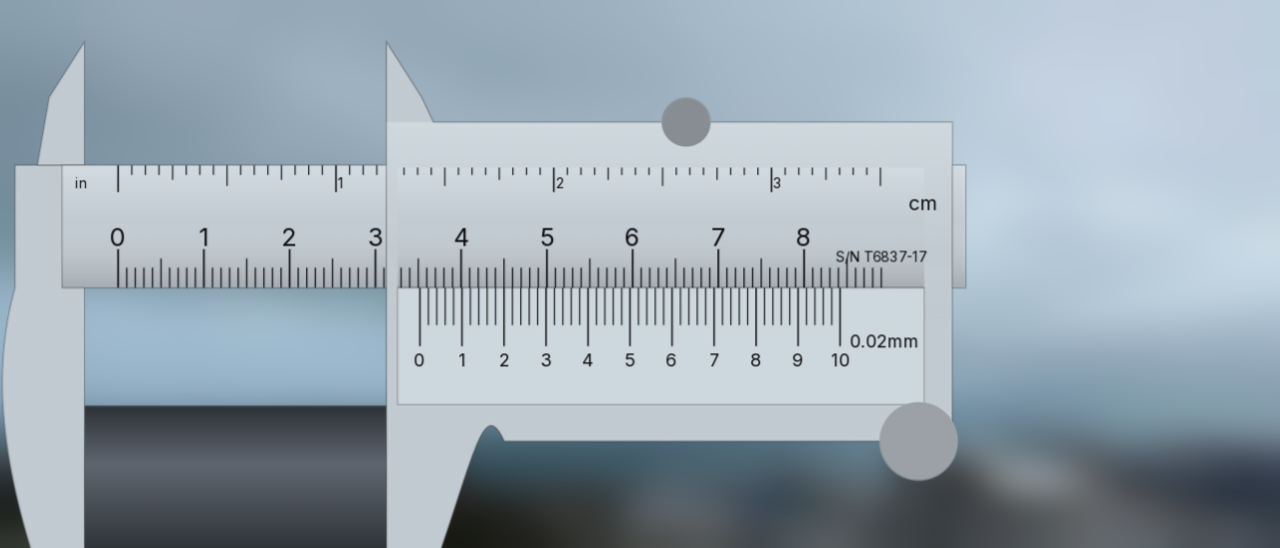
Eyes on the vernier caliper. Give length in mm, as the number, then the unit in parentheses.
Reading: 35.2 (mm)
